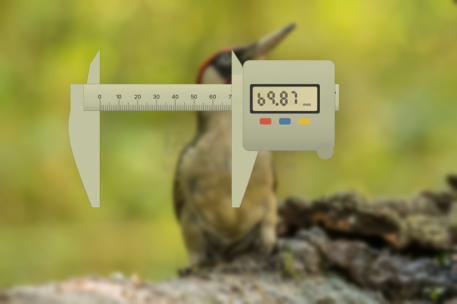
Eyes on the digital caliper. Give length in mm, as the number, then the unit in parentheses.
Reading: 69.87 (mm)
